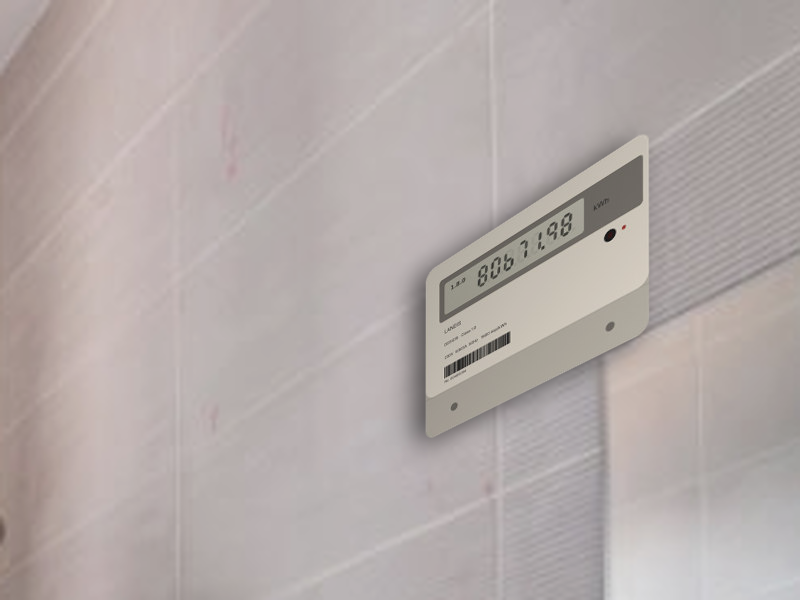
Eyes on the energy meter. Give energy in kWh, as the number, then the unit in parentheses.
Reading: 80671.98 (kWh)
